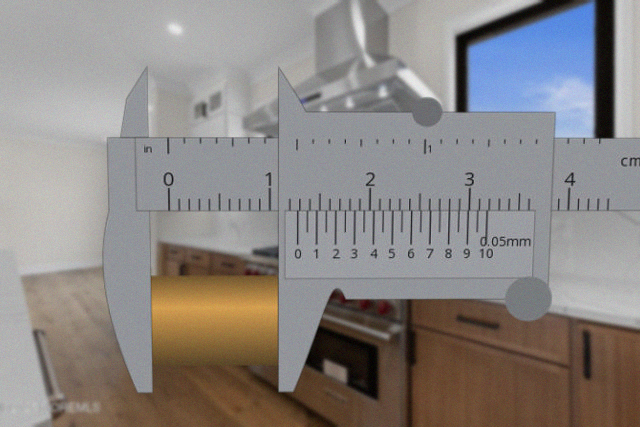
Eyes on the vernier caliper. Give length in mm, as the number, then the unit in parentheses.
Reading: 12.8 (mm)
